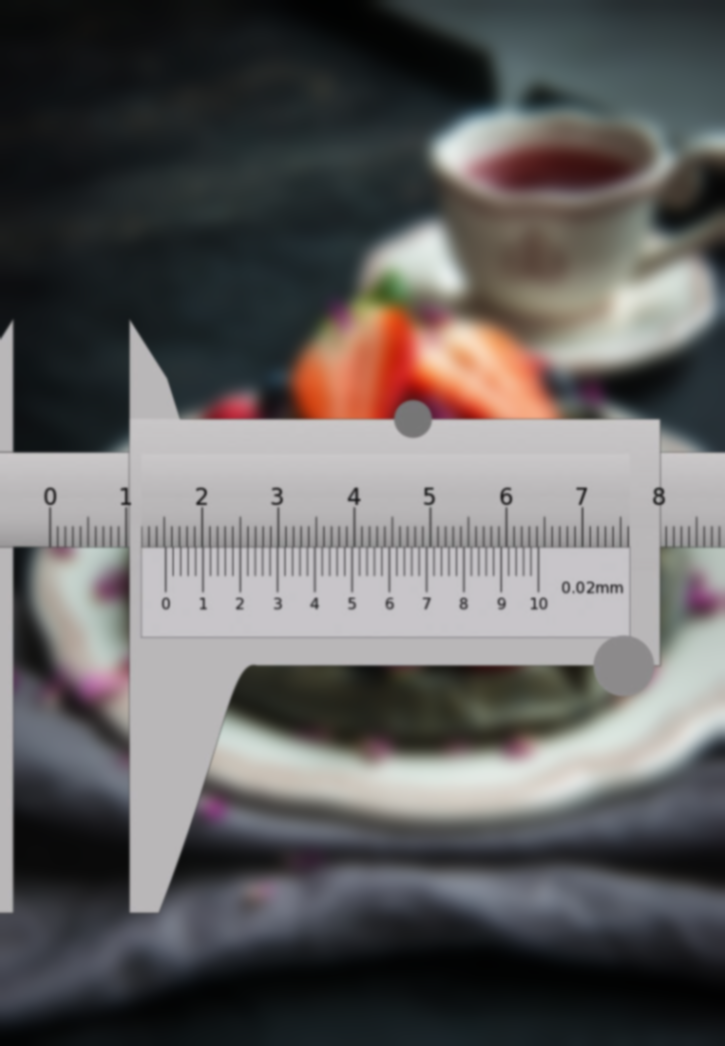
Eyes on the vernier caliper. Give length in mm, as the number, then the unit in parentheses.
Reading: 15.2 (mm)
